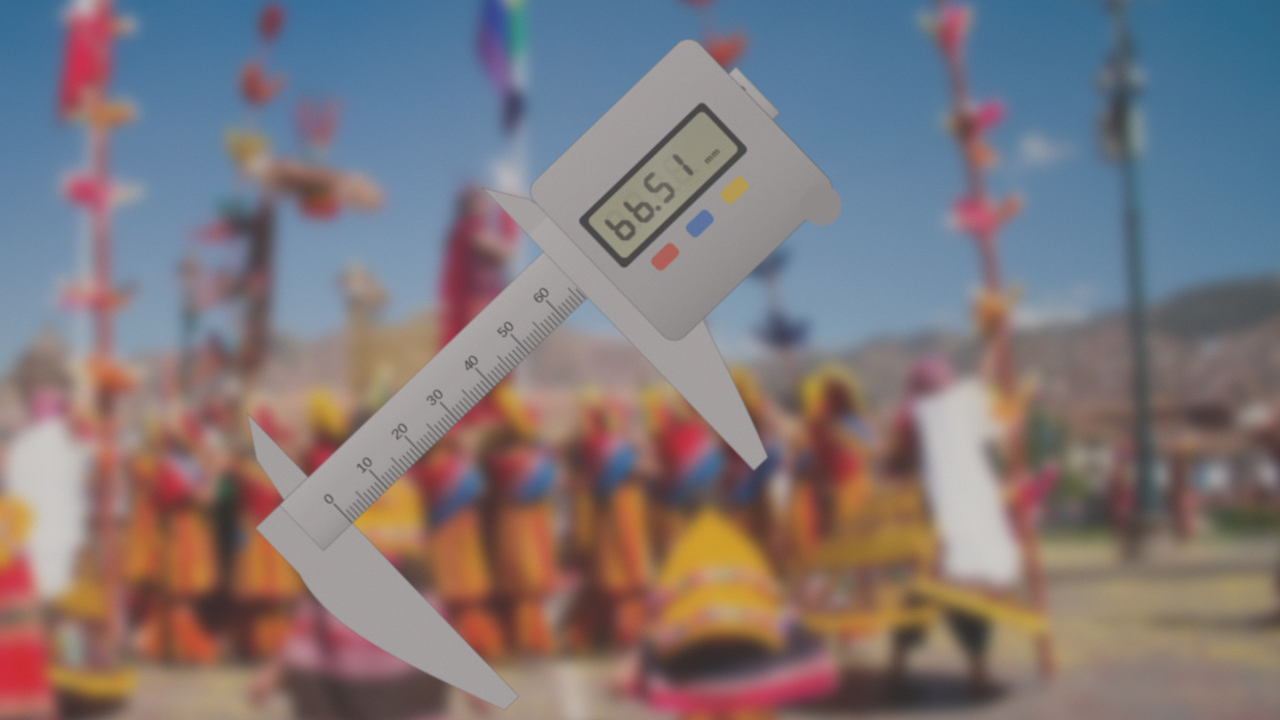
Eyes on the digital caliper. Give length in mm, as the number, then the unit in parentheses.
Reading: 66.51 (mm)
